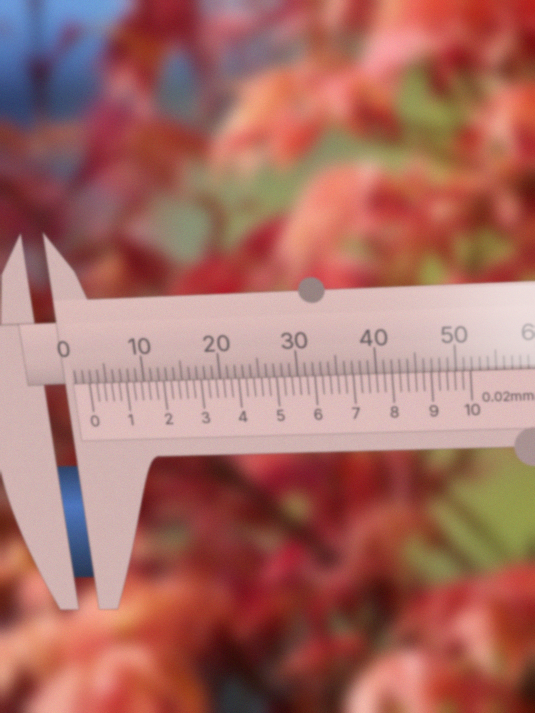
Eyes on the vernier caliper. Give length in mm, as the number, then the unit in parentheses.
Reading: 2.8 (mm)
